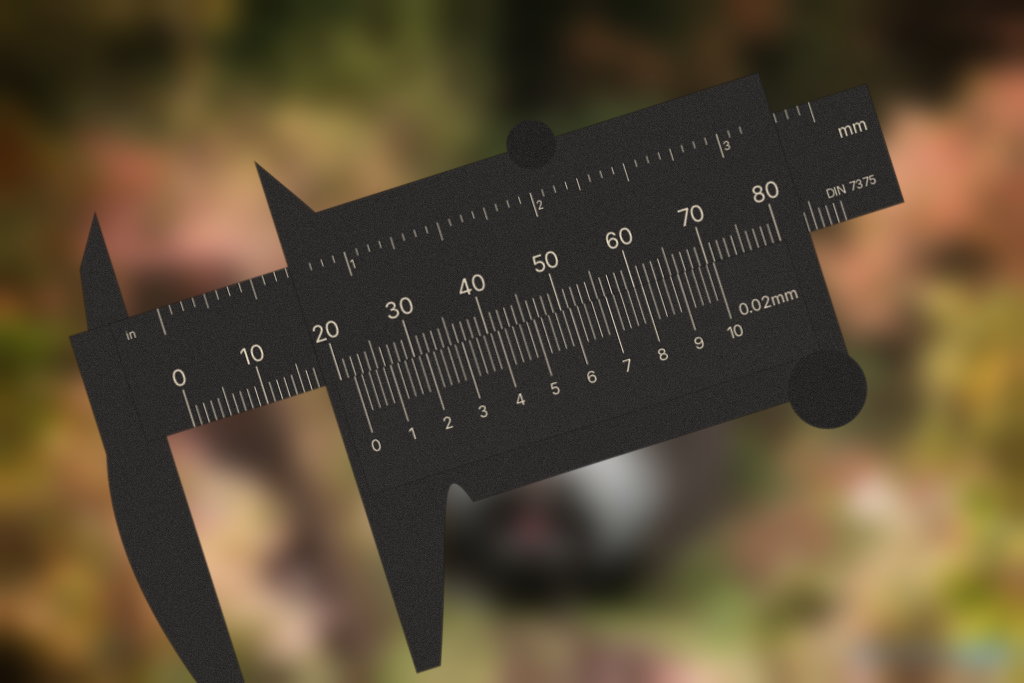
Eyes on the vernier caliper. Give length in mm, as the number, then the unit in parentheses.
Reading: 21.8 (mm)
